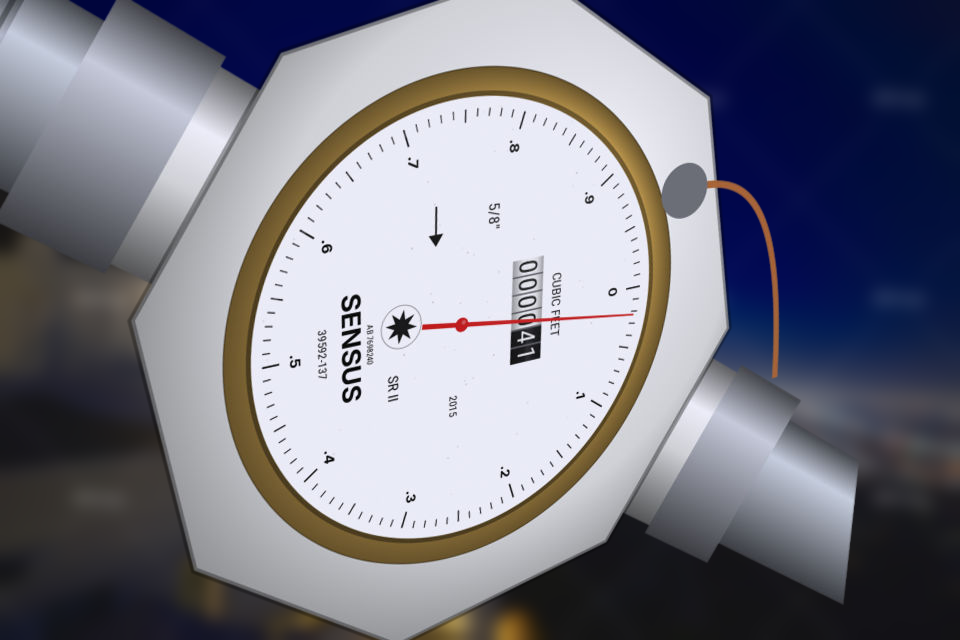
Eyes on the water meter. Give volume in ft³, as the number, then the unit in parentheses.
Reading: 41.02 (ft³)
